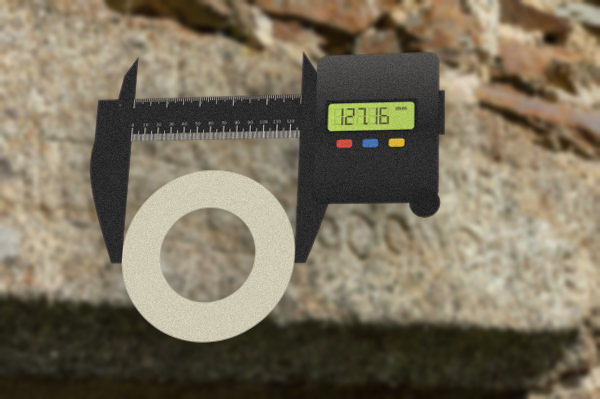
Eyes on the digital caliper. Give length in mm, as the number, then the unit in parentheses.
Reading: 127.16 (mm)
